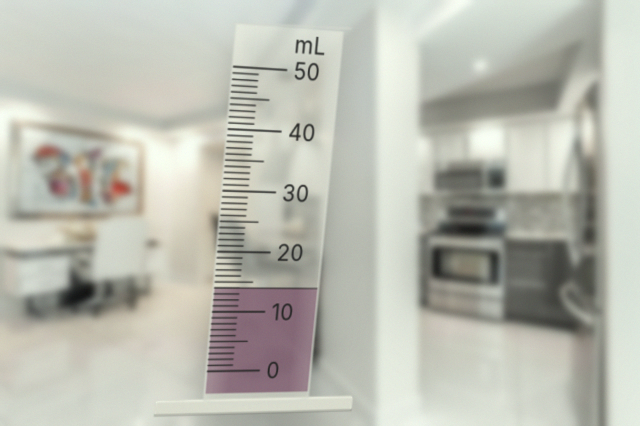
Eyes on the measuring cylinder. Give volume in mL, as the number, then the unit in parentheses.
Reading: 14 (mL)
